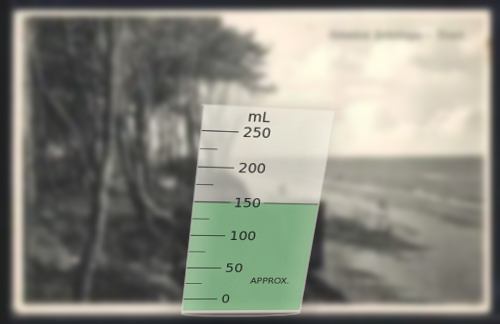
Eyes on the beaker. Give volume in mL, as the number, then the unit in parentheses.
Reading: 150 (mL)
